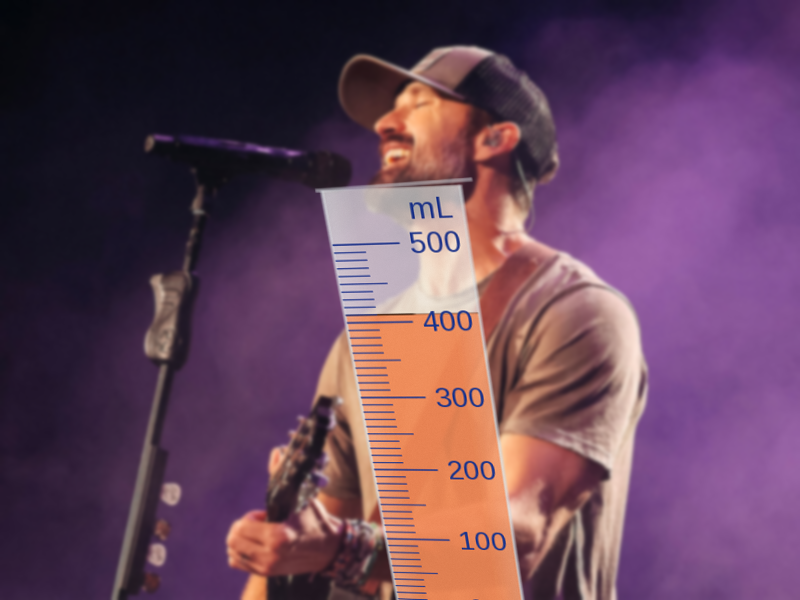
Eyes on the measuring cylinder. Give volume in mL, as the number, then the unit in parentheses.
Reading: 410 (mL)
